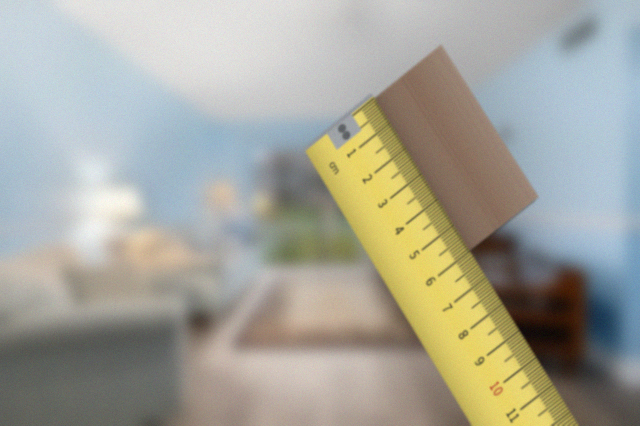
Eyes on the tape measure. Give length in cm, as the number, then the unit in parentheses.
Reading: 6 (cm)
